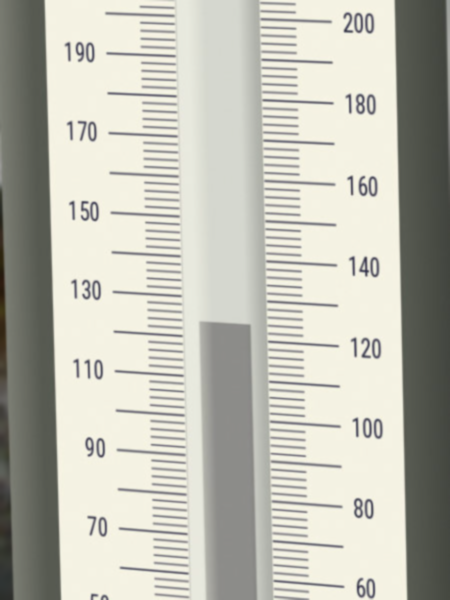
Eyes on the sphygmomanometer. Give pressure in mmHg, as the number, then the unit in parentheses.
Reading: 124 (mmHg)
